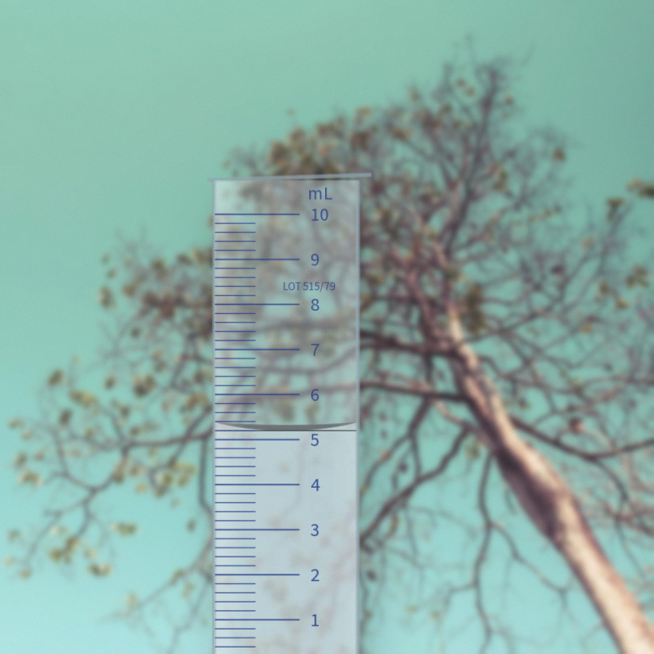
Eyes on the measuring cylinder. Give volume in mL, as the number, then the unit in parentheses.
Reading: 5.2 (mL)
